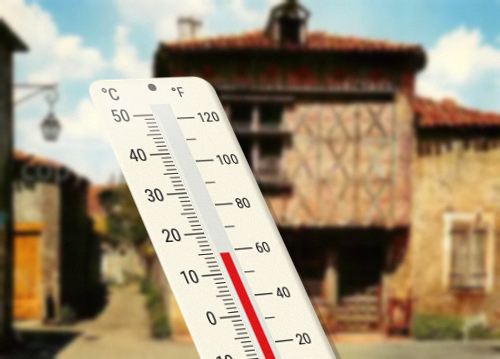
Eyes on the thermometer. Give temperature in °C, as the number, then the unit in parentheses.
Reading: 15 (°C)
